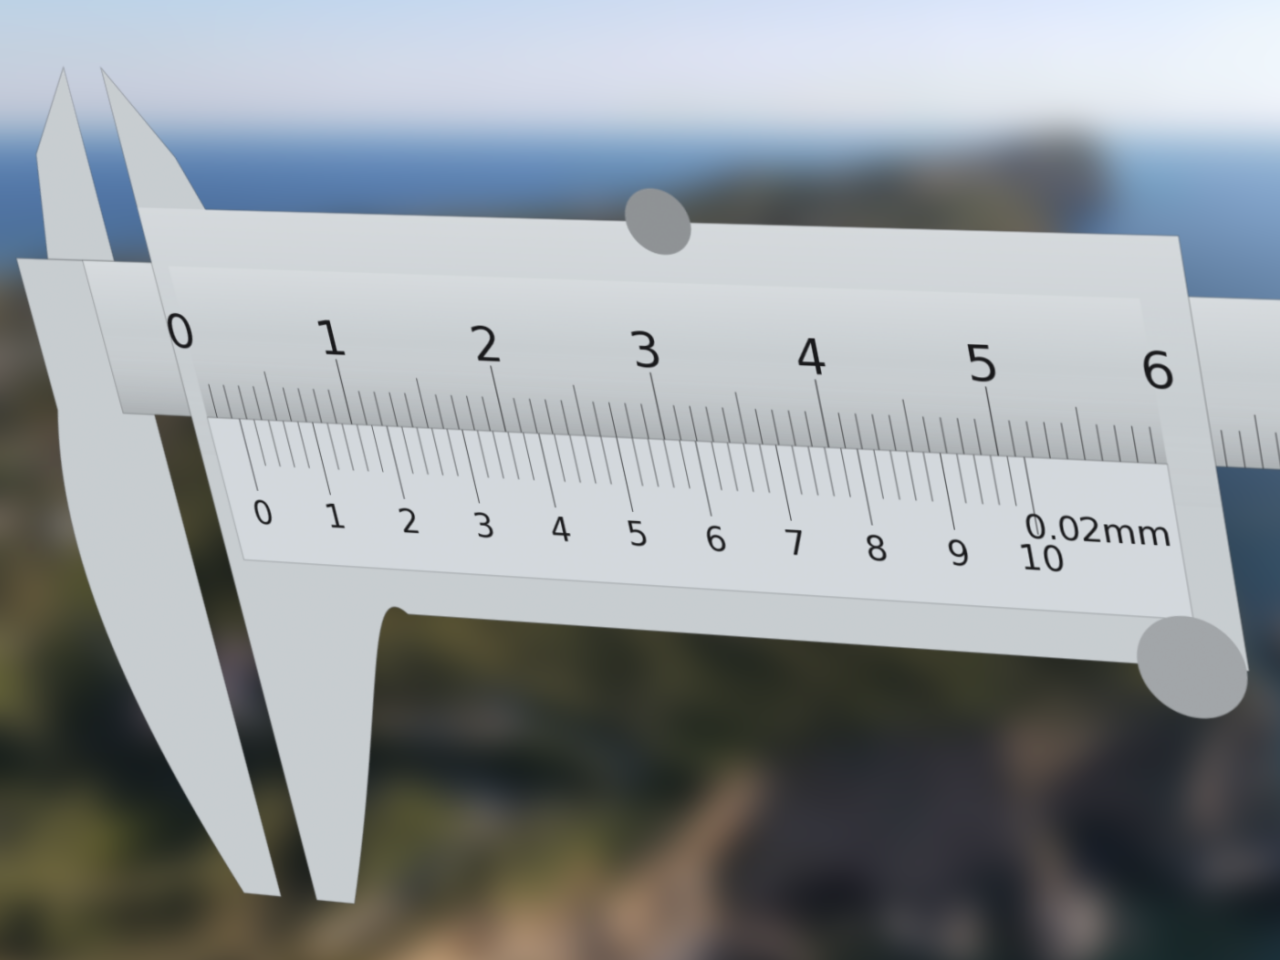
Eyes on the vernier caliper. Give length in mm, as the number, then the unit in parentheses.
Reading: 2.5 (mm)
